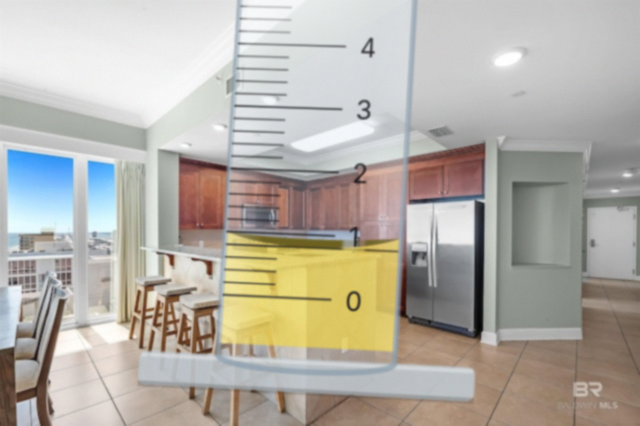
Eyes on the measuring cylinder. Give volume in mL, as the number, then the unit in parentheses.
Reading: 0.8 (mL)
